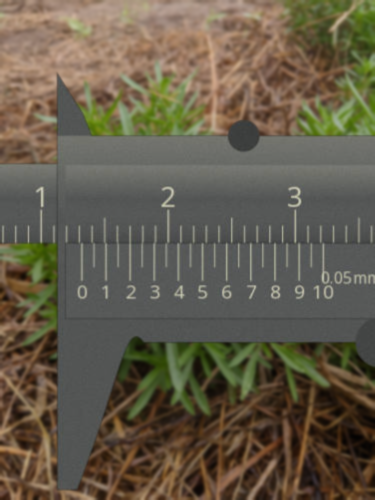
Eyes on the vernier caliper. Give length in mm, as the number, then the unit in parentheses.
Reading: 13.2 (mm)
